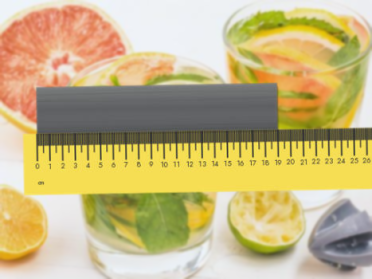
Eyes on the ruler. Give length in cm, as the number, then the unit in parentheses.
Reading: 19 (cm)
